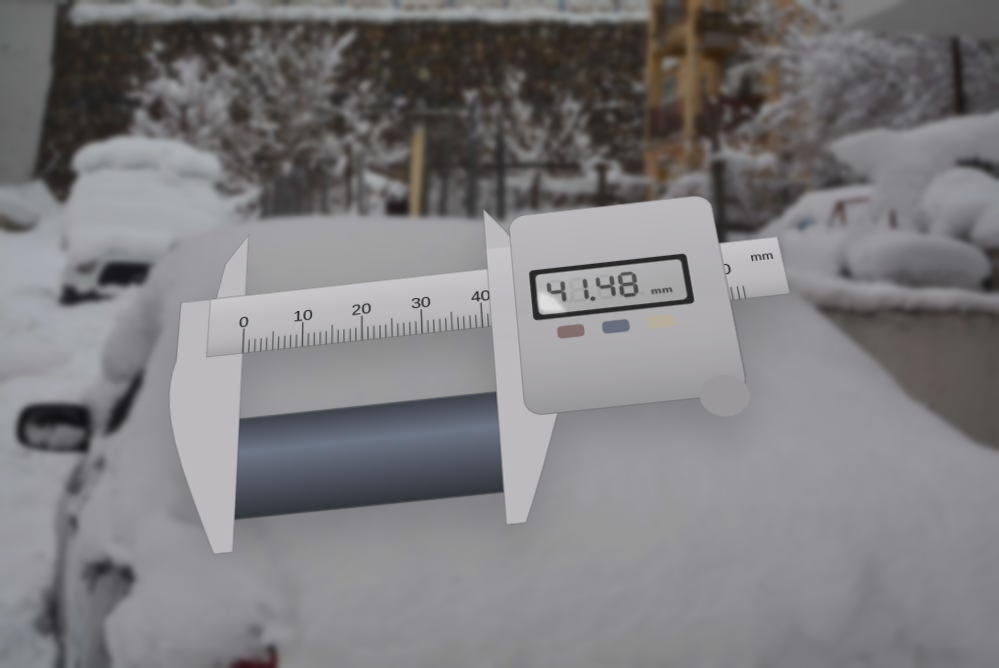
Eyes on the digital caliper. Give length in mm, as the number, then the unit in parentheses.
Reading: 41.48 (mm)
